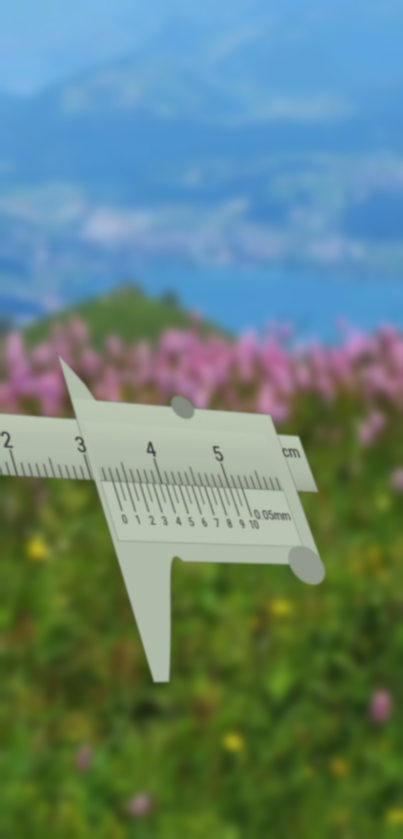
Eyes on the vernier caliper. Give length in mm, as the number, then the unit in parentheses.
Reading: 33.0 (mm)
